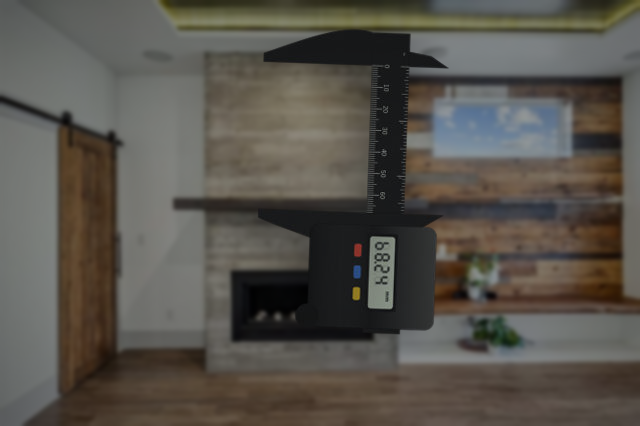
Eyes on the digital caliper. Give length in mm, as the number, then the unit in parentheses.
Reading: 68.24 (mm)
